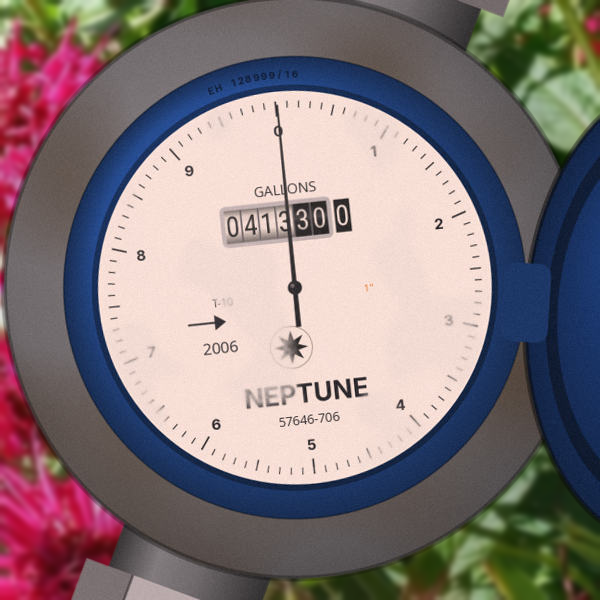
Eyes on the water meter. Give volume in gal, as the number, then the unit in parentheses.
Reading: 413300.0 (gal)
